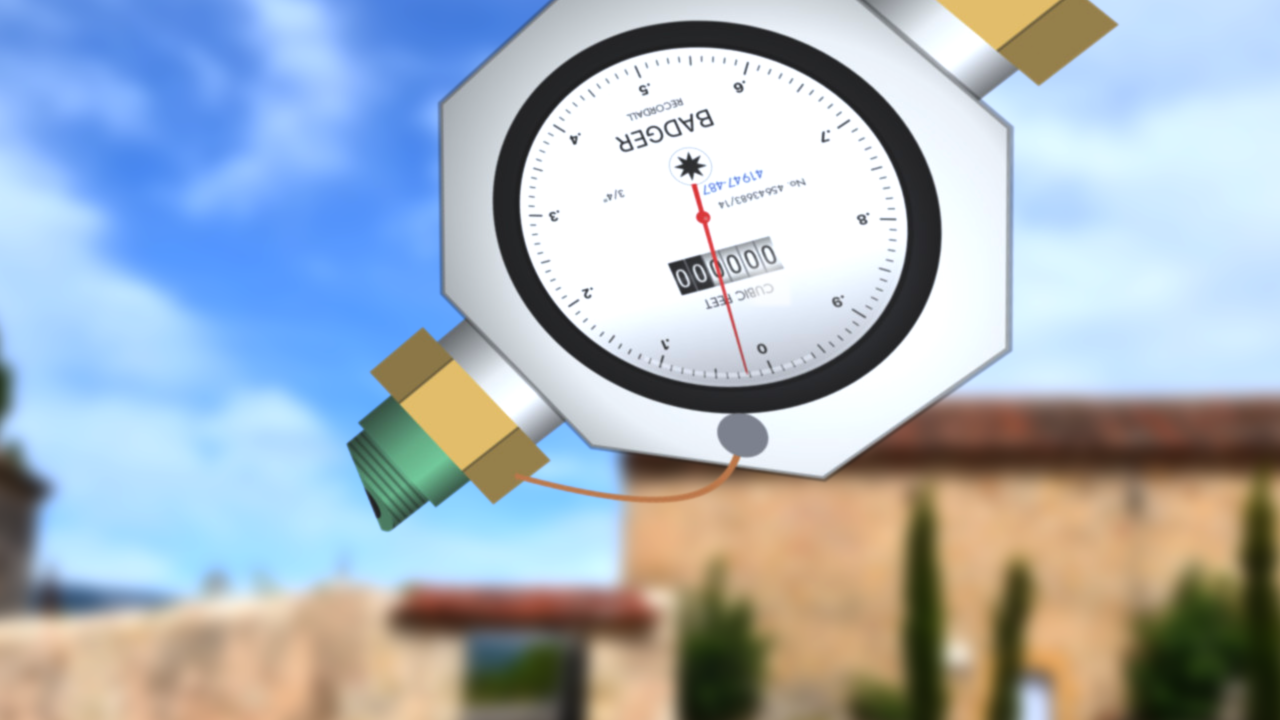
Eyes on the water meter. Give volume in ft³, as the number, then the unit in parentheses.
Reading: 0.02 (ft³)
